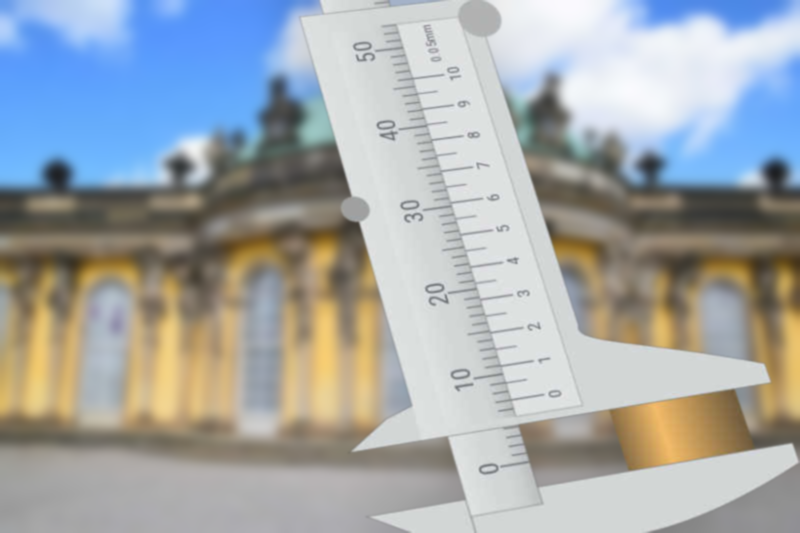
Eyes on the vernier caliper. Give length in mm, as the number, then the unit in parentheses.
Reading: 7.0 (mm)
